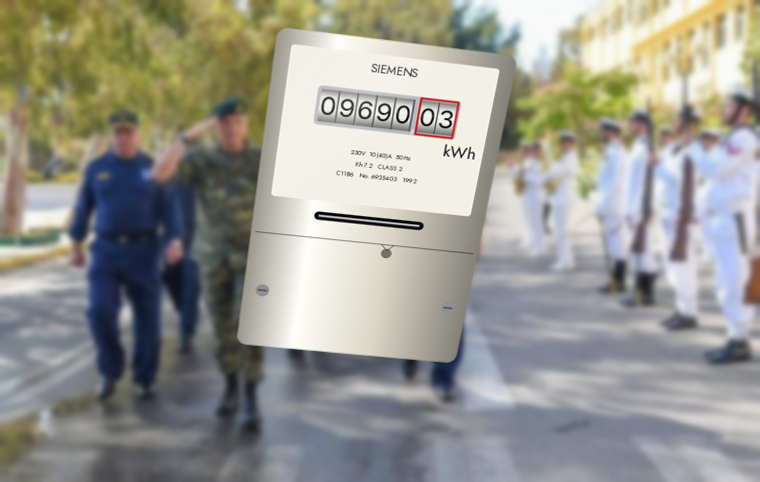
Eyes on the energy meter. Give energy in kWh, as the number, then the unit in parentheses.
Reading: 9690.03 (kWh)
